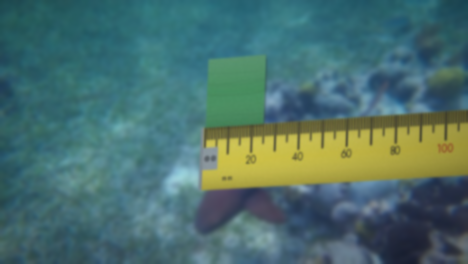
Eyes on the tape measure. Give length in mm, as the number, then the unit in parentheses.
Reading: 25 (mm)
